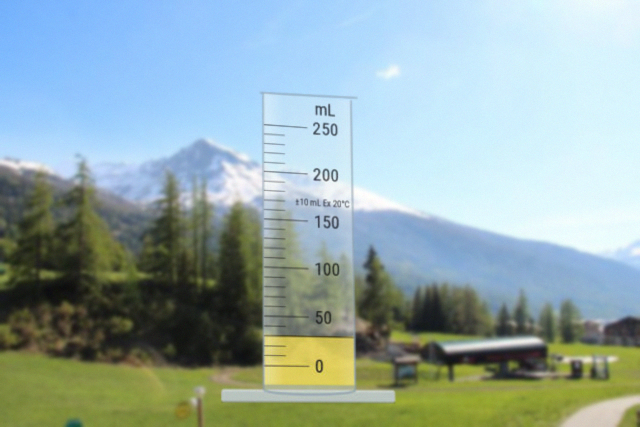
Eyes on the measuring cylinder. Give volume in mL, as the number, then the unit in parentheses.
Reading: 30 (mL)
